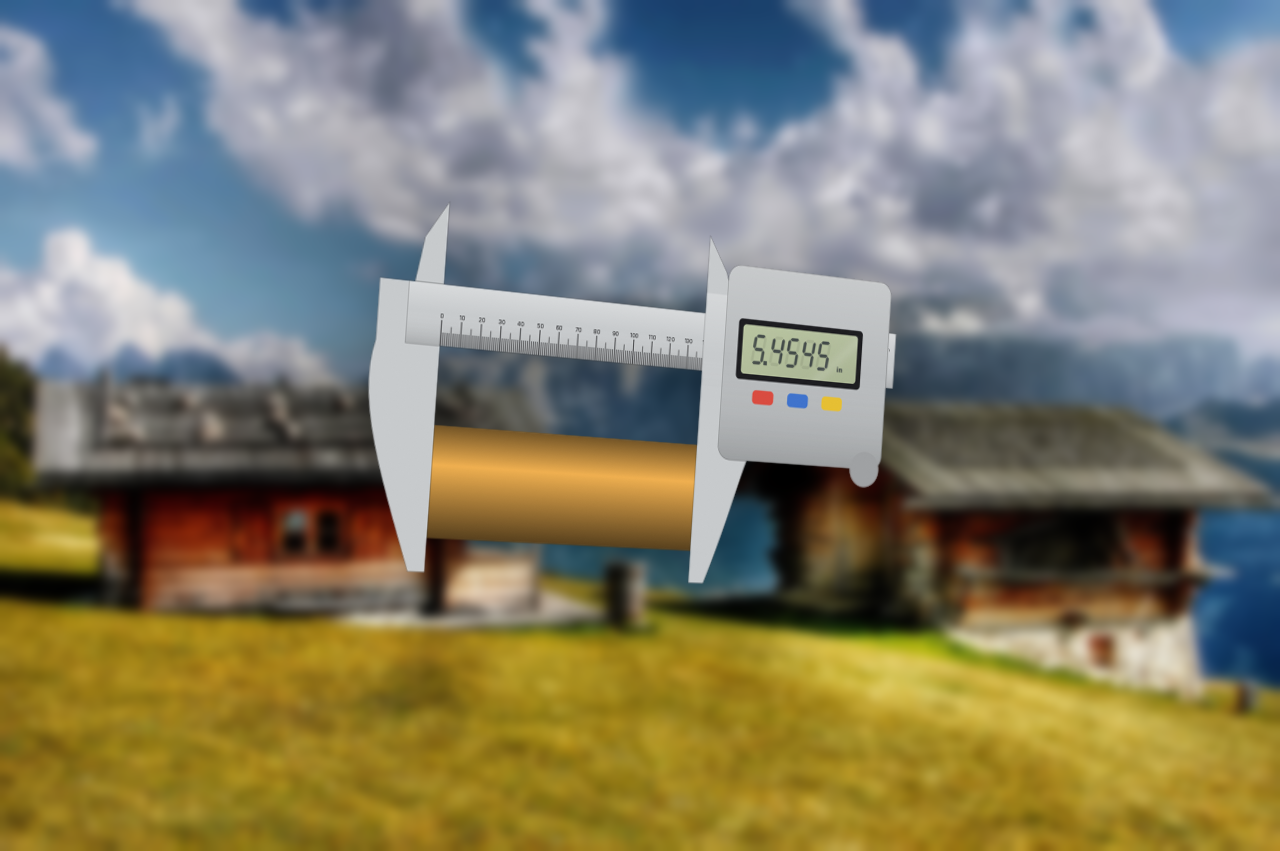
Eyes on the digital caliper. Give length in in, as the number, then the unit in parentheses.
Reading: 5.4545 (in)
